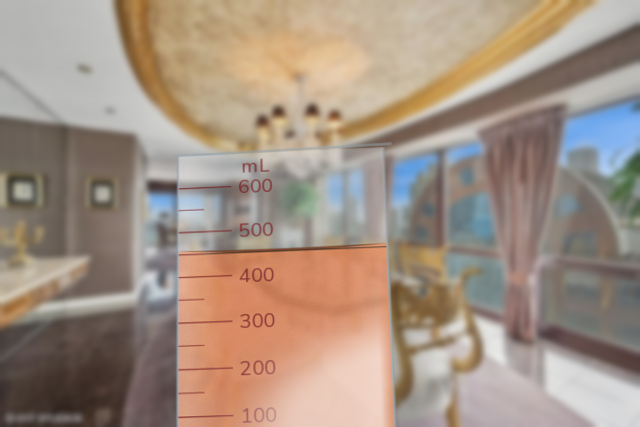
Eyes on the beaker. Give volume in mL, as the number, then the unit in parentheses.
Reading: 450 (mL)
